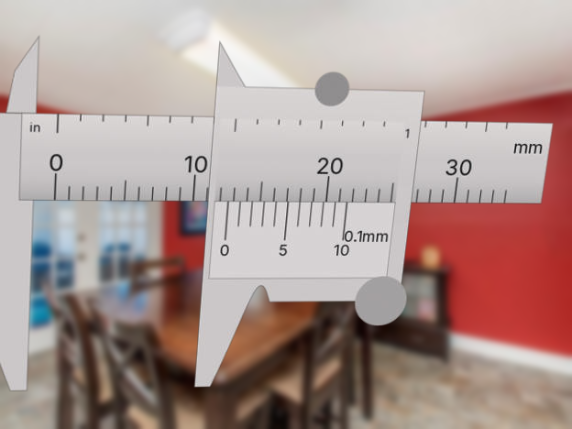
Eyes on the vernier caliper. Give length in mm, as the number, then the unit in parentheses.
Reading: 12.6 (mm)
